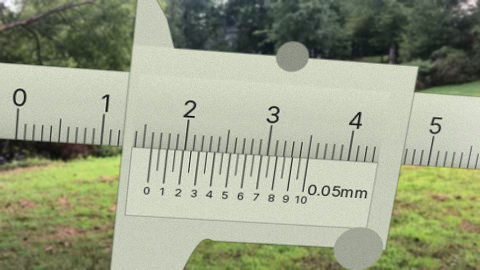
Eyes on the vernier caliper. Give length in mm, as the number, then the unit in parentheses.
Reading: 16.0 (mm)
